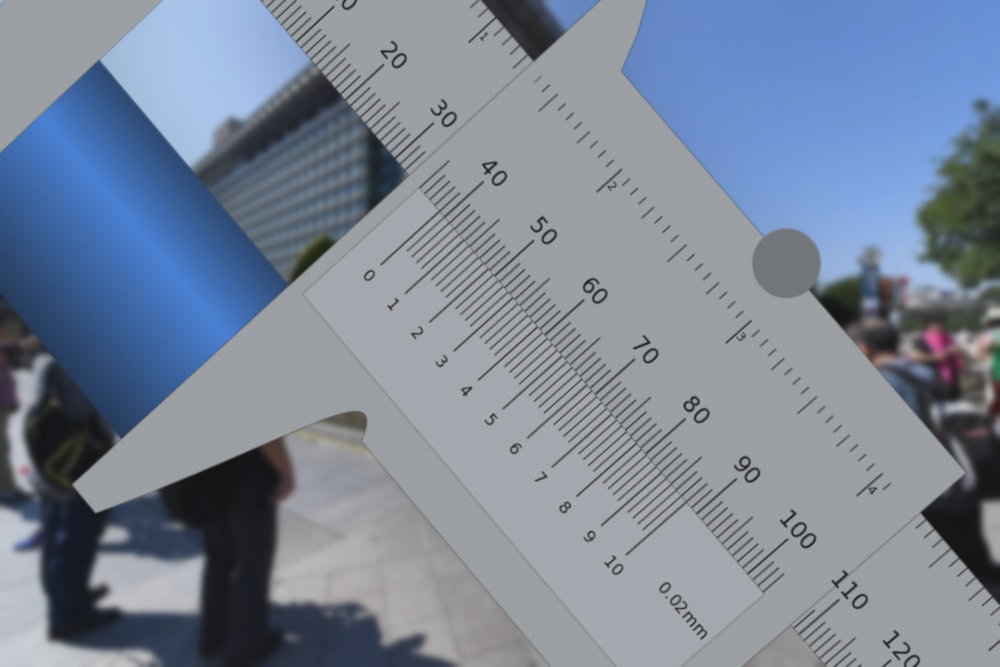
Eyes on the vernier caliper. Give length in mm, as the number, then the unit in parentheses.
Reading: 39.0 (mm)
